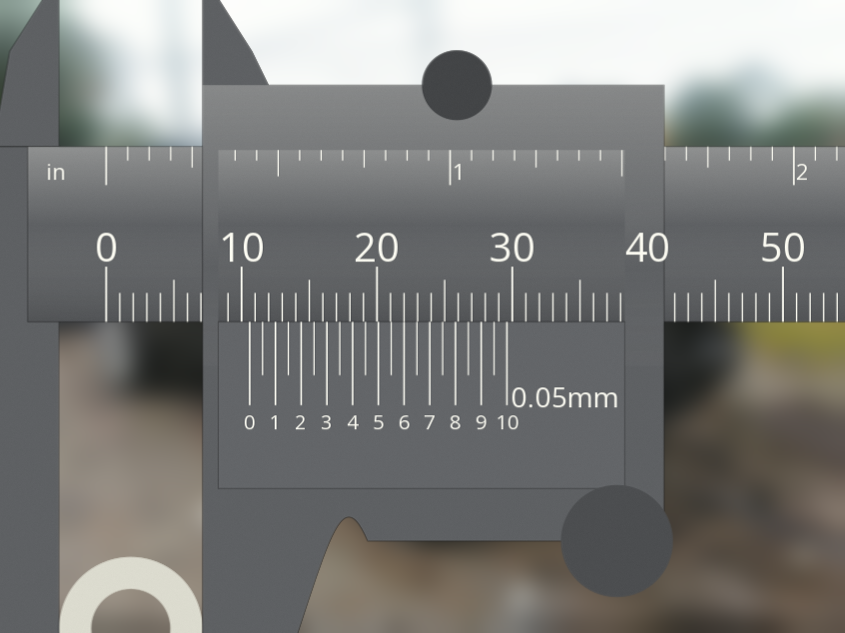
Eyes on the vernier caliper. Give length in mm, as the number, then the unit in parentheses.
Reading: 10.6 (mm)
